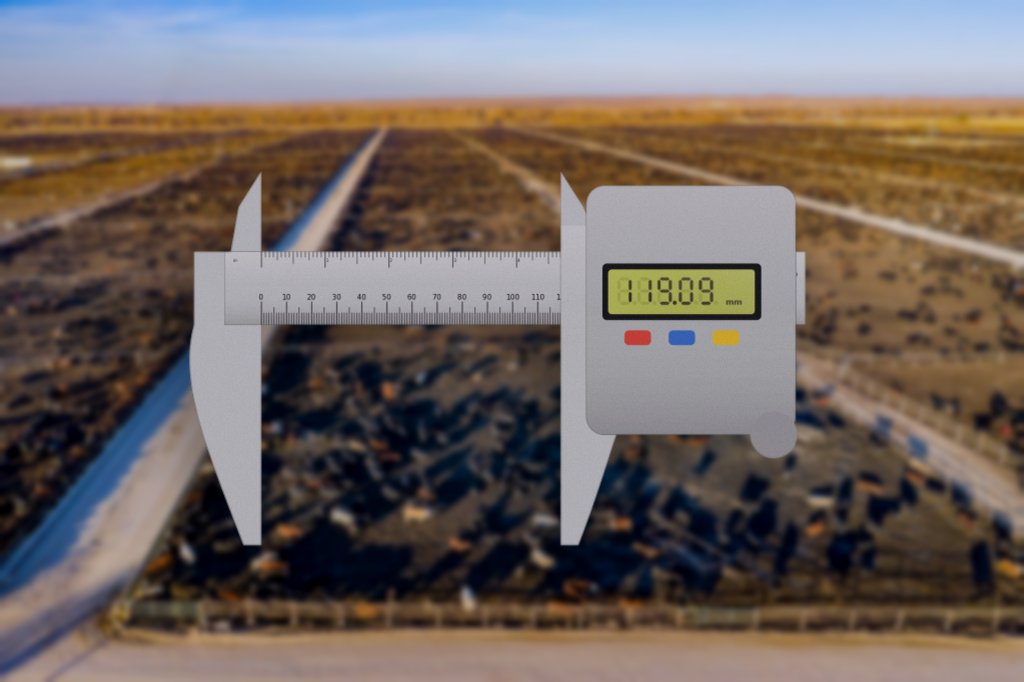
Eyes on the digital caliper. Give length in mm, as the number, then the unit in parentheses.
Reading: 119.09 (mm)
